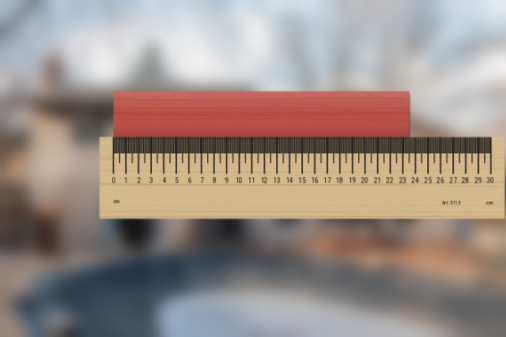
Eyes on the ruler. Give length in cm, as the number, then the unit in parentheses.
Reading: 23.5 (cm)
